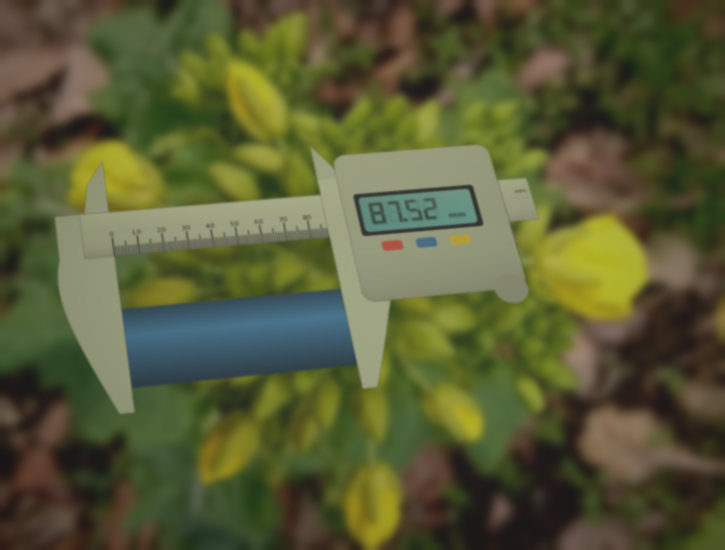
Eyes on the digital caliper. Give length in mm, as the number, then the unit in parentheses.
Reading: 87.52 (mm)
